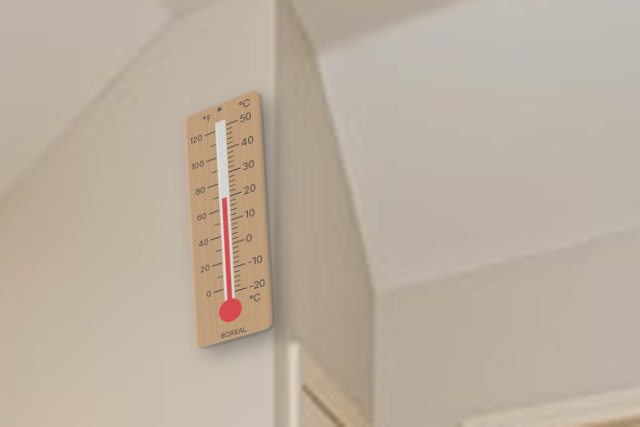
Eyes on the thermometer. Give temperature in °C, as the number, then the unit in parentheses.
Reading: 20 (°C)
